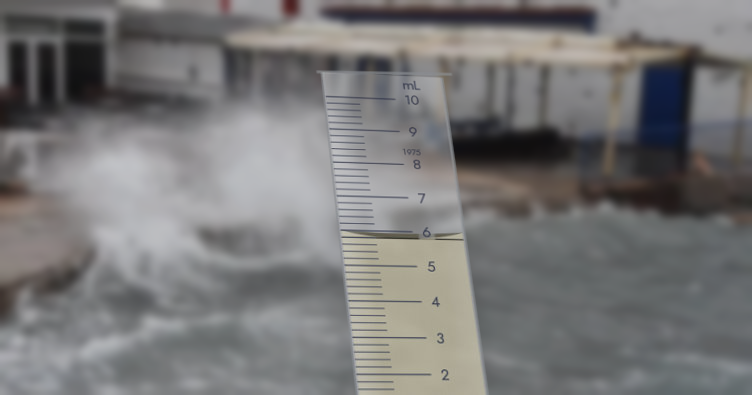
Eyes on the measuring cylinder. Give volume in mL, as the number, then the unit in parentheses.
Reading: 5.8 (mL)
